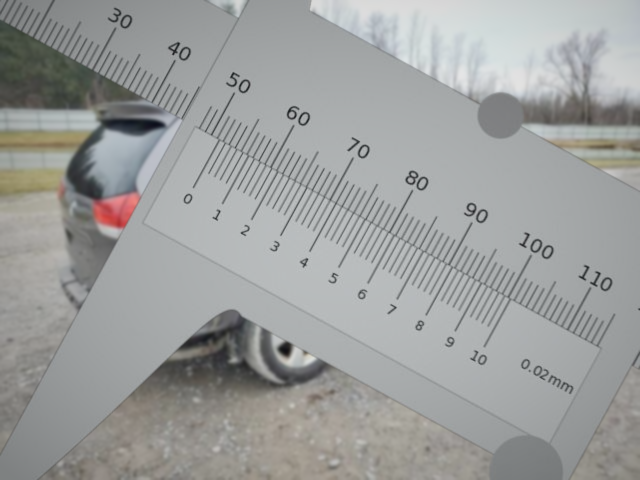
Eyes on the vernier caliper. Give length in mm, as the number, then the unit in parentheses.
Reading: 51.4 (mm)
